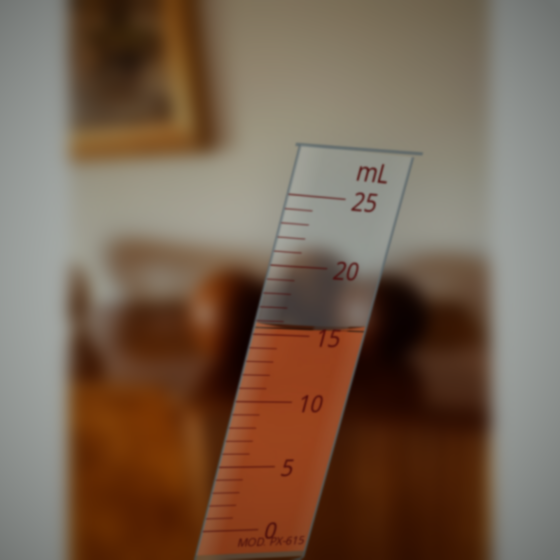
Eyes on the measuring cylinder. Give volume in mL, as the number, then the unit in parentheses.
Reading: 15.5 (mL)
